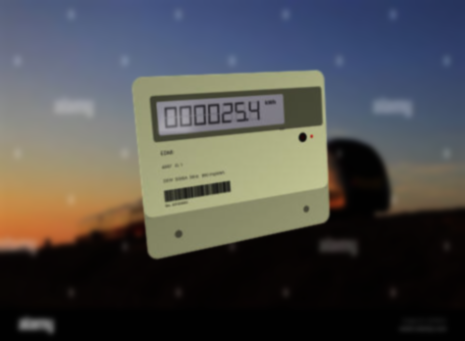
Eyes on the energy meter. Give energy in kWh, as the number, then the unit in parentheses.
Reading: 25.4 (kWh)
